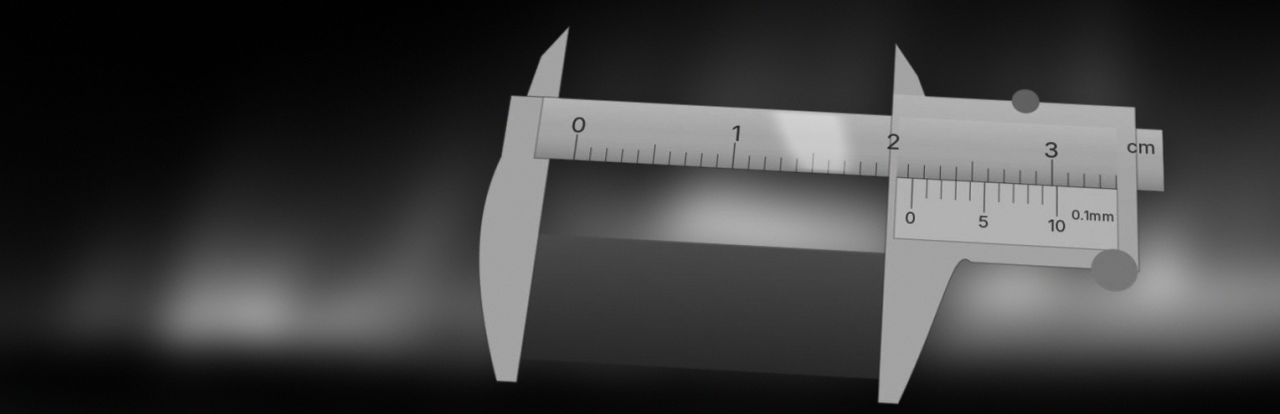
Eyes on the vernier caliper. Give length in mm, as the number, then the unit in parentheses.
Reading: 21.3 (mm)
